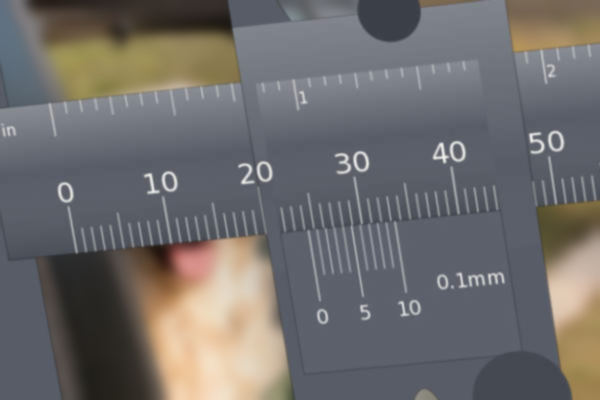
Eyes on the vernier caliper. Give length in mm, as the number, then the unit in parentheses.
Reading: 24.4 (mm)
